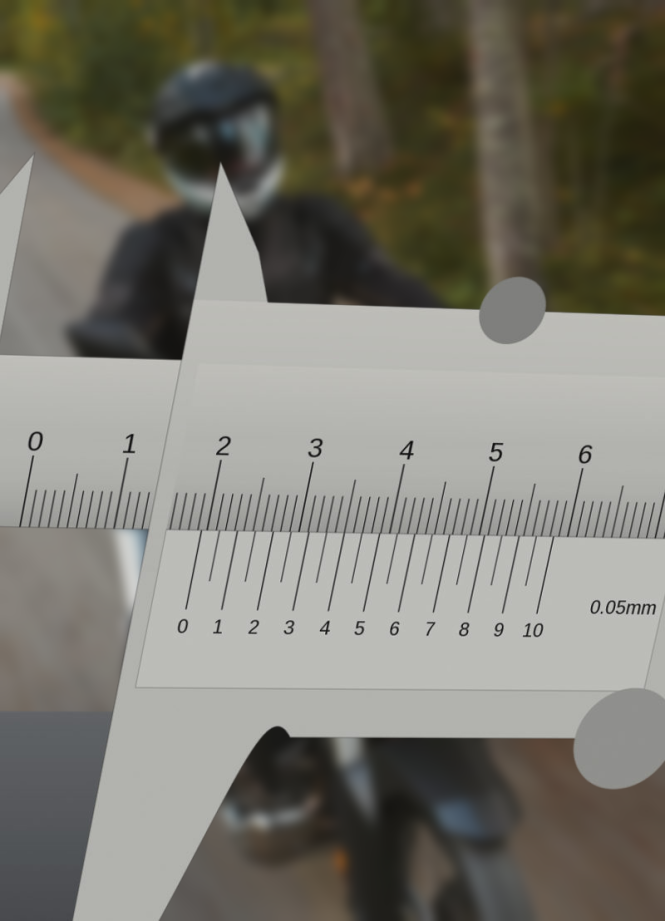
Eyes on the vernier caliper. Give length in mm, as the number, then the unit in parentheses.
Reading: 19.4 (mm)
